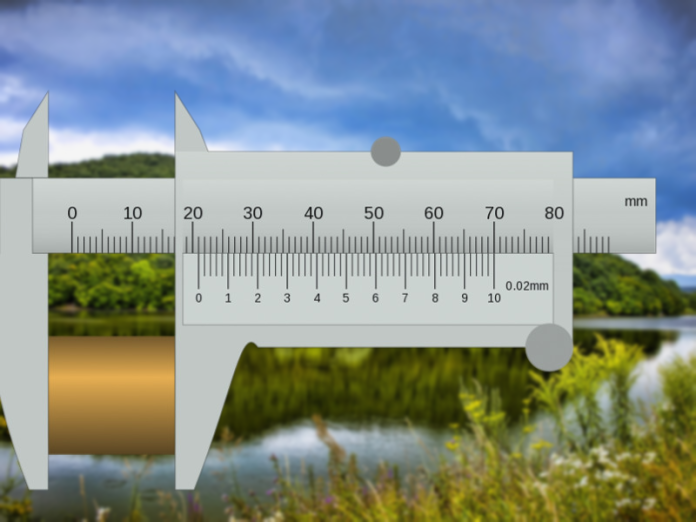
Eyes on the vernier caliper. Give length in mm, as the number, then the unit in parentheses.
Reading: 21.0 (mm)
